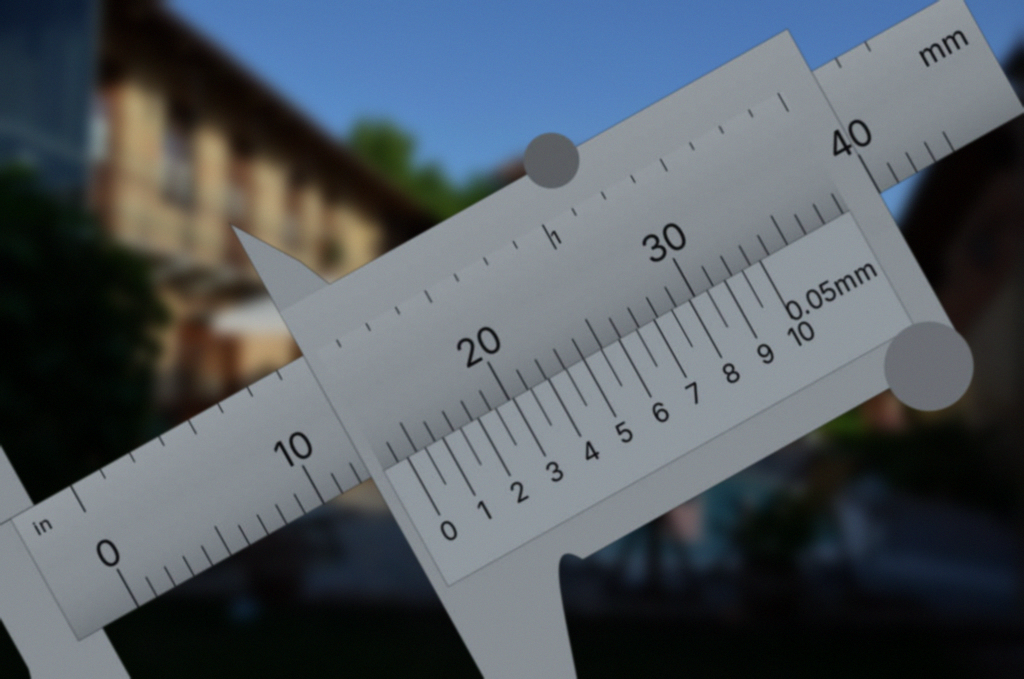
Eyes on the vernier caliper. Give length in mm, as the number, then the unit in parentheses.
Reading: 14.5 (mm)
